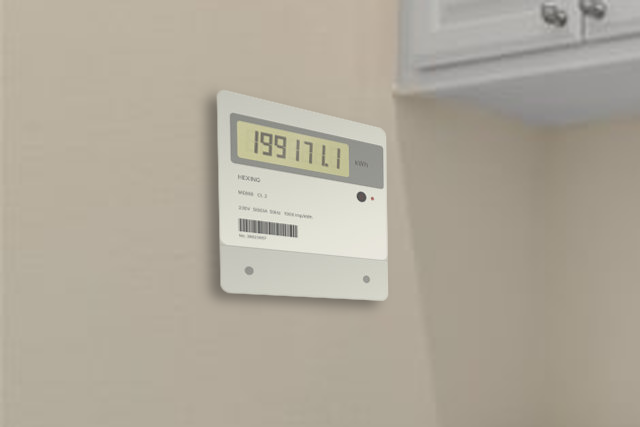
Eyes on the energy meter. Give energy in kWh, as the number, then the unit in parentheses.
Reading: 199171.1 (kWh)
